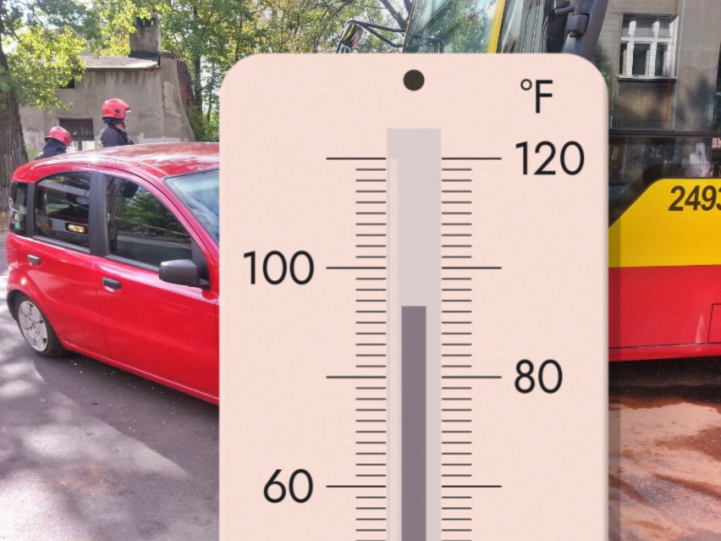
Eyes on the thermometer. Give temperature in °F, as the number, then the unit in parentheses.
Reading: 93 (°F)
